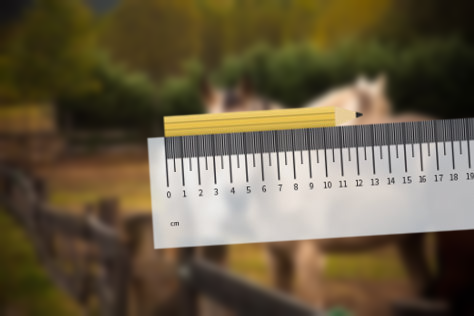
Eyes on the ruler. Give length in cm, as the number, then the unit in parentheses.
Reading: 12.5 (cm)
